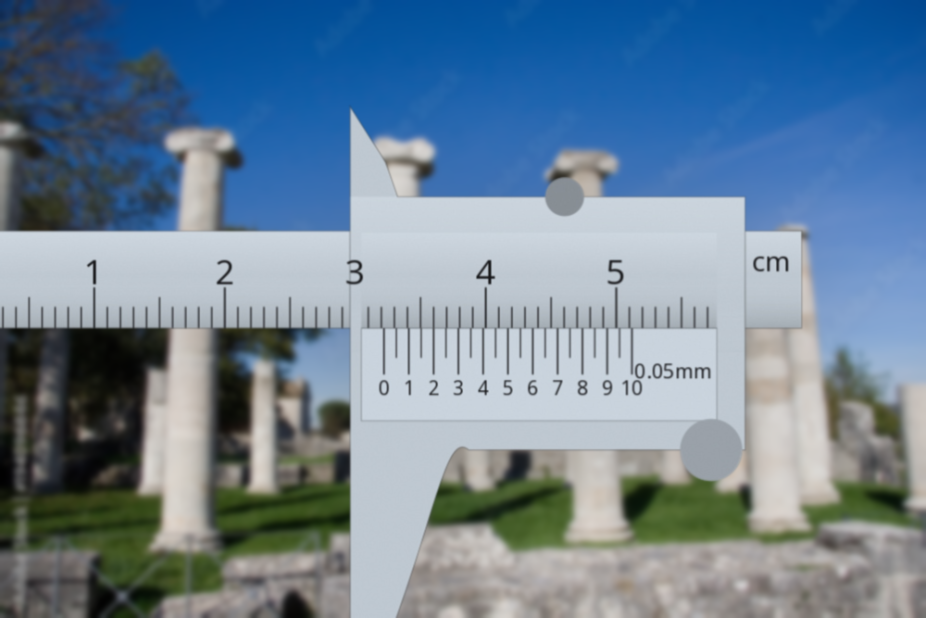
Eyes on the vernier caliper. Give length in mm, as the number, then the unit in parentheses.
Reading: 32.2 (mm)
